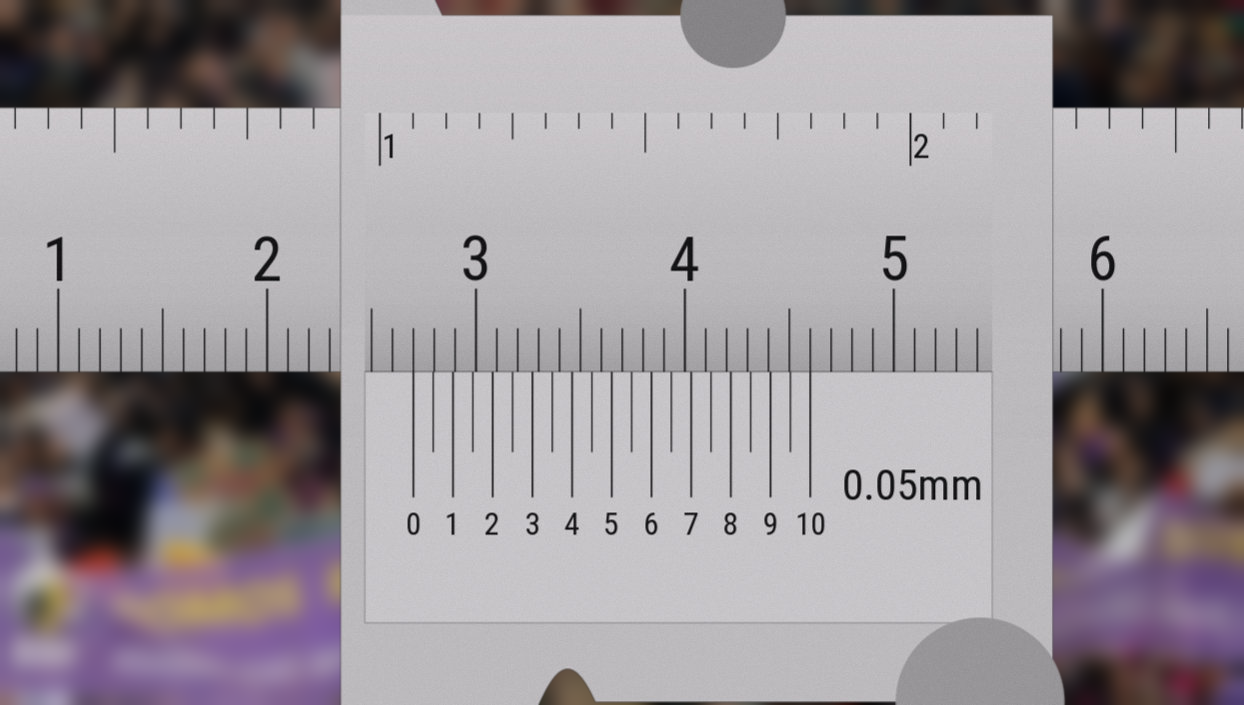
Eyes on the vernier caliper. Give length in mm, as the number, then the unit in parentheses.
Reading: 27.0 (mm)
